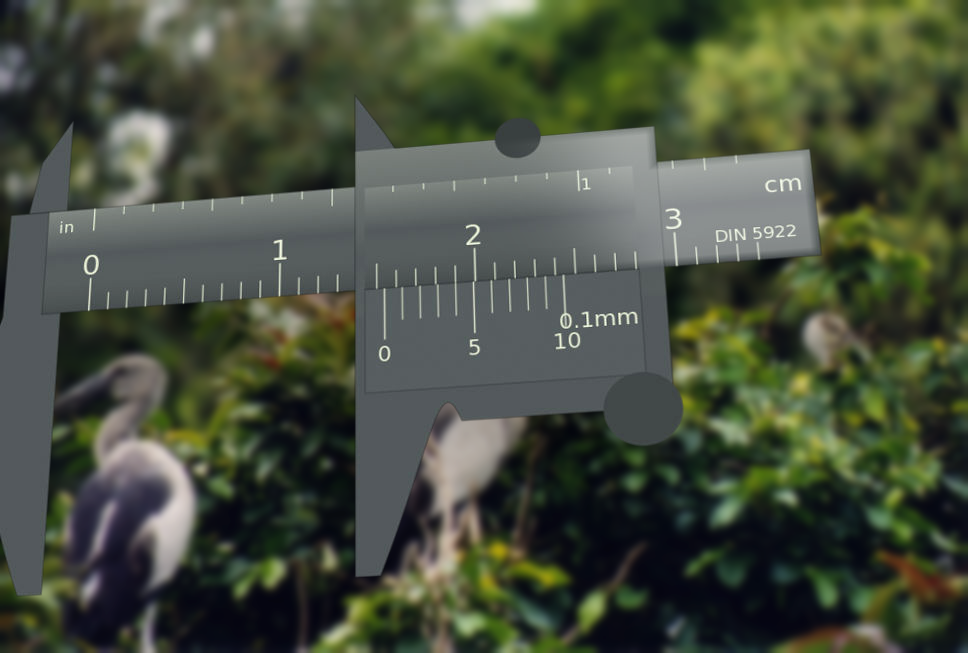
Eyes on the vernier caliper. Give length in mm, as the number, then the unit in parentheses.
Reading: 15.4 (mm)
